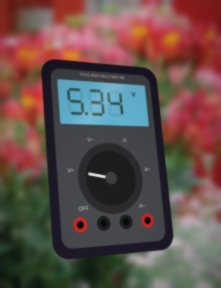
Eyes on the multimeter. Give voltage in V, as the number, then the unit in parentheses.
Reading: 5.34 (V)
